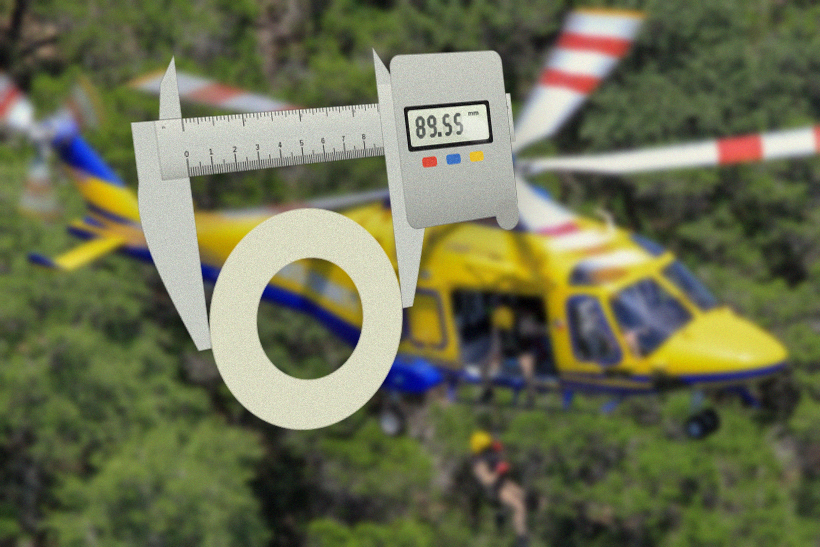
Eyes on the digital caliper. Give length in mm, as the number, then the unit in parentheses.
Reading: 89.55 (mm)
